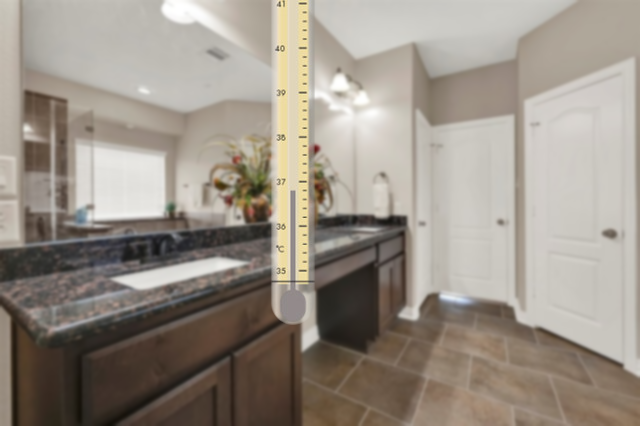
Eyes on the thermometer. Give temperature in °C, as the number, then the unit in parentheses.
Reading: 36.8 (°C)
